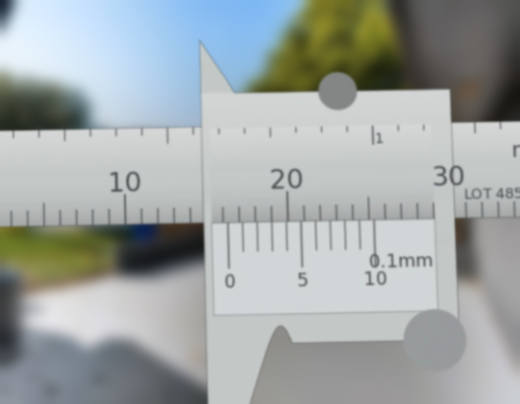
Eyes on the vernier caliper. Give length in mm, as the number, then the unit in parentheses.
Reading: 16.3 (mm)
